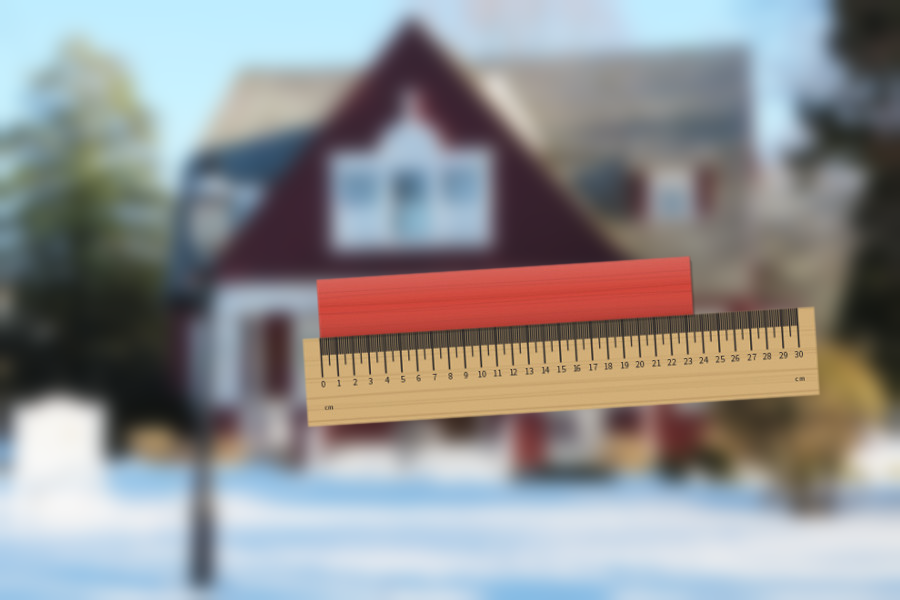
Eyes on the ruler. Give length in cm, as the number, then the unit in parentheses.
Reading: 23.5 (cm)
